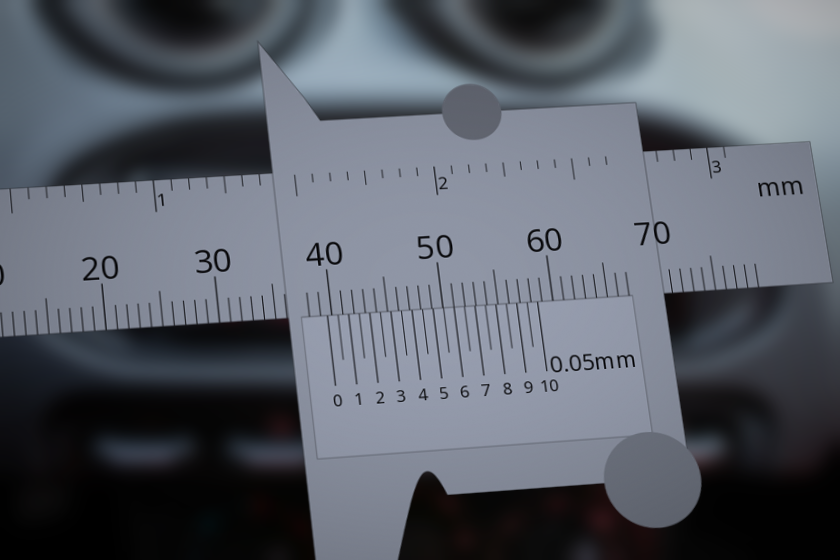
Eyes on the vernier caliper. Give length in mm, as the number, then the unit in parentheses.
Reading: 39.6 (mm)
